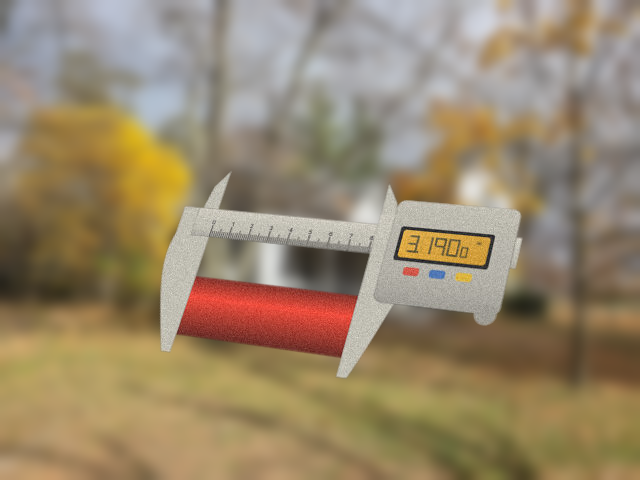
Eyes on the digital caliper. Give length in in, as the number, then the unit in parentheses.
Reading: 3.1900 (in)
